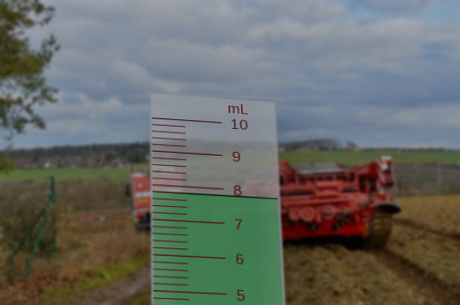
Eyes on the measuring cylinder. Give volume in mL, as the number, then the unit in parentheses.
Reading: 7.8 (mL)
